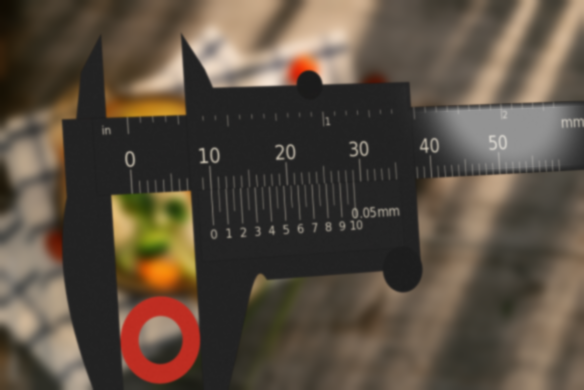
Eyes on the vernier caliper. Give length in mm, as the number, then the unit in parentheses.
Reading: 10.0 (mm)
